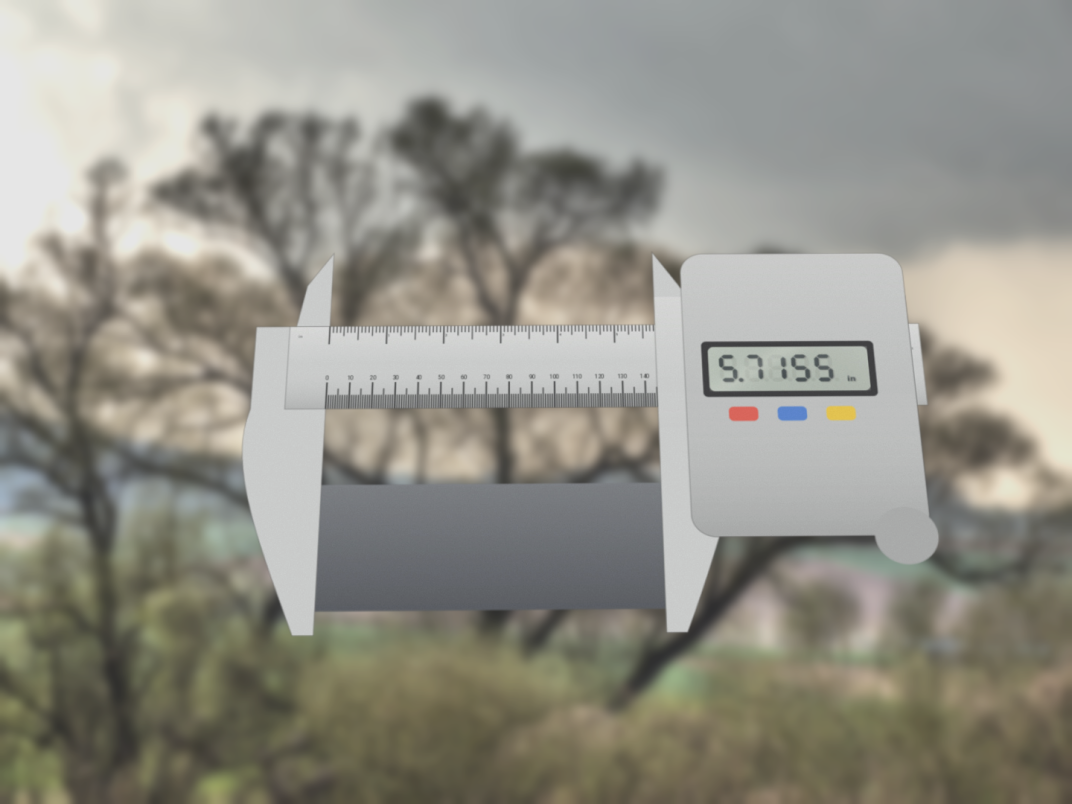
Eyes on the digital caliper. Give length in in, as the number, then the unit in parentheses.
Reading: 5.7155 (in)
